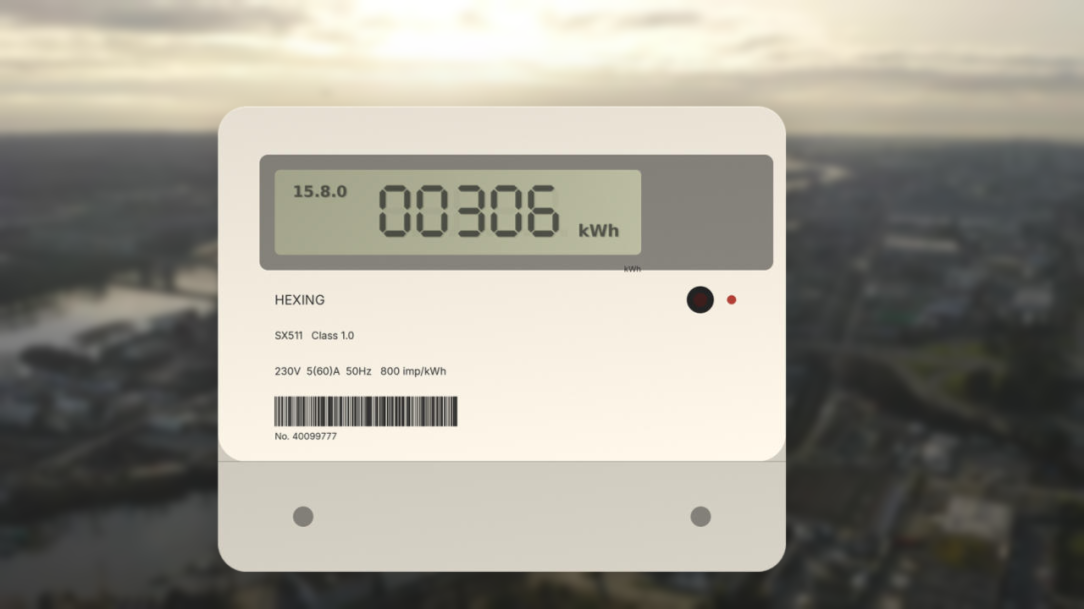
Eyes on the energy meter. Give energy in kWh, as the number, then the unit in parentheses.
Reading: 306 (kWh)
